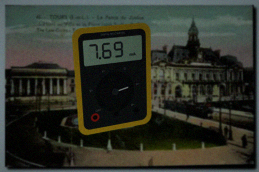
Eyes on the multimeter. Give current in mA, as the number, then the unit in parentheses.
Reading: 7.69 (mA)
